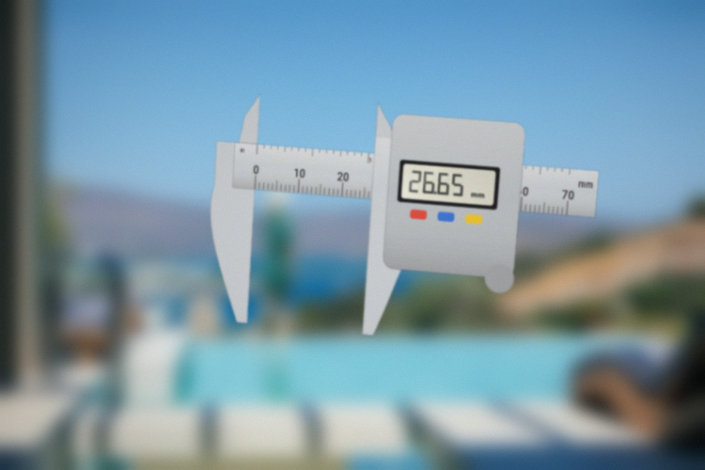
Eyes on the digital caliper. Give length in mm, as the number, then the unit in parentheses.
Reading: 26.65 (mm)
